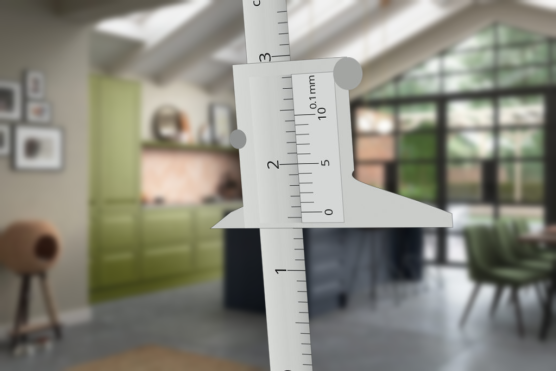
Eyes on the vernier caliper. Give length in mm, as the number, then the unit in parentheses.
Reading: 15.5 (mm)
